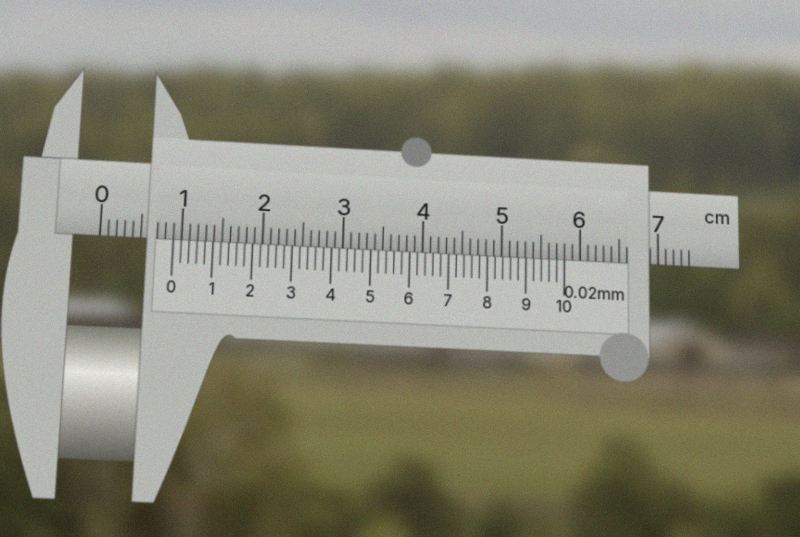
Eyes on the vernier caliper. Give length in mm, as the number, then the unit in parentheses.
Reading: 9.0 (mm)
